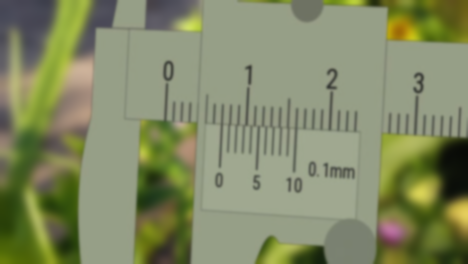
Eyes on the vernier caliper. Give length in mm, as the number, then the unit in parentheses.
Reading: 7.0 (mm)
